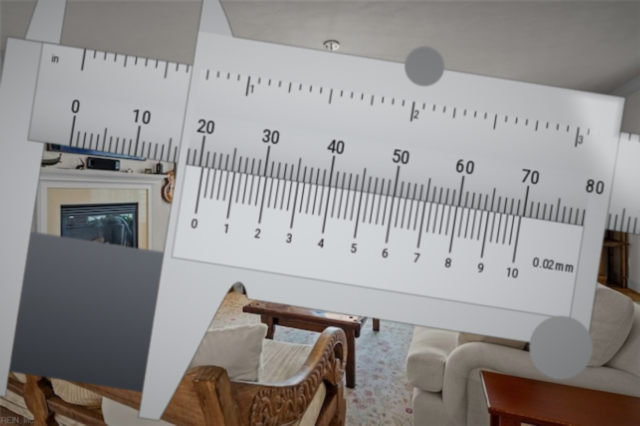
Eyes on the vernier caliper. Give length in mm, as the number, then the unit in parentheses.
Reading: 20.5 (mm)
